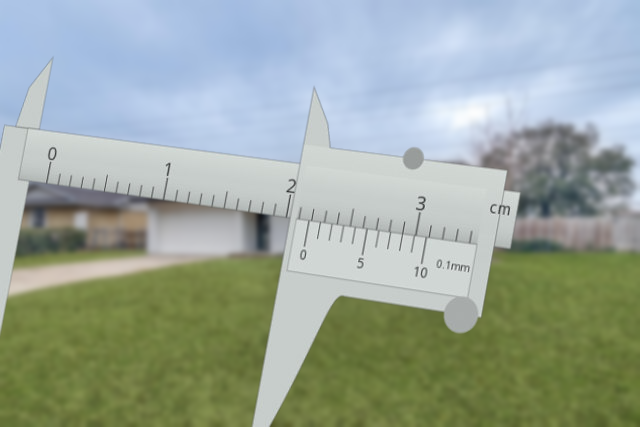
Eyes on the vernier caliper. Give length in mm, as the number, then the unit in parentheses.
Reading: 21.8 (mm)
